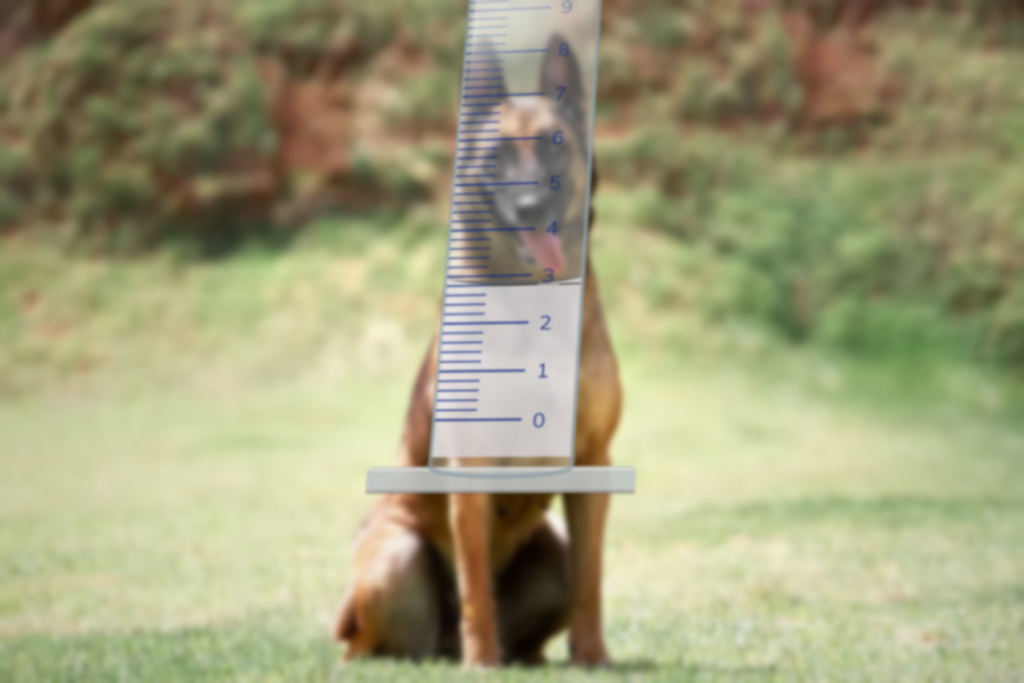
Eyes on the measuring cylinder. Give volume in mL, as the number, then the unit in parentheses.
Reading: 2.8 (mL)
